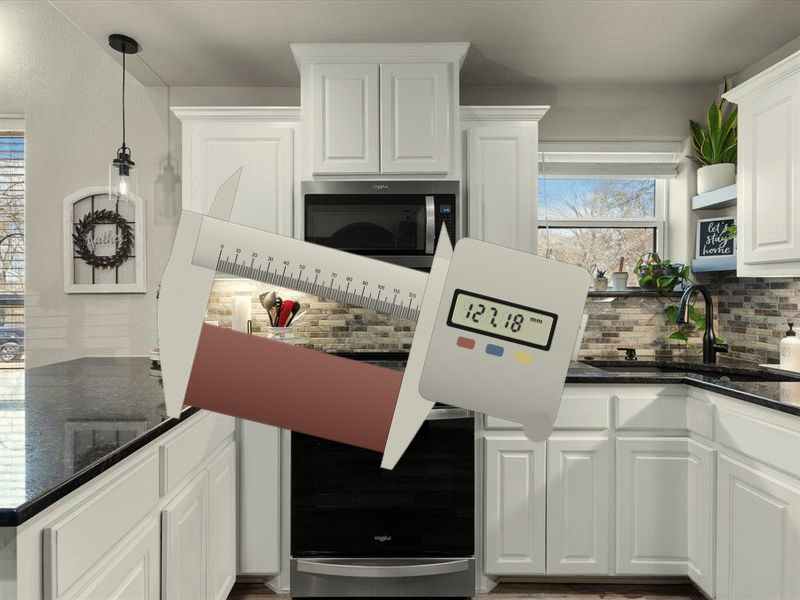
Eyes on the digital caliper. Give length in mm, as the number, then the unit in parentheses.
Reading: 127.18 (mm)
